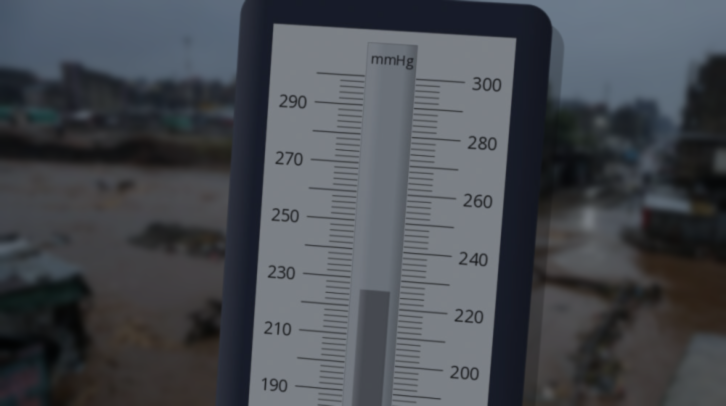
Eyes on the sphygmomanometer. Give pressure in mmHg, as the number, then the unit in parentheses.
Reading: 226 (mmHg)
